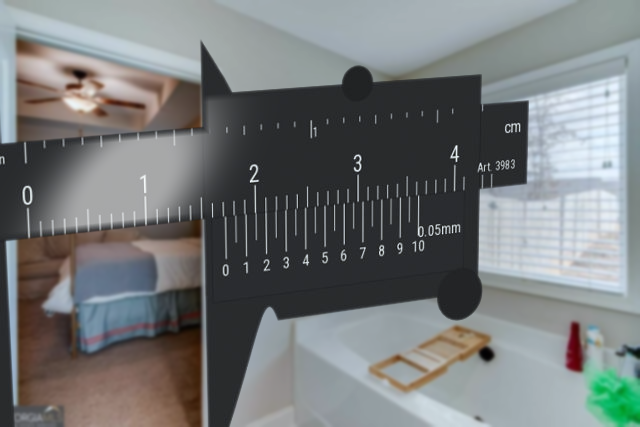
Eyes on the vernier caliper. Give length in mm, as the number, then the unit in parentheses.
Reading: 17.2 (mm)
